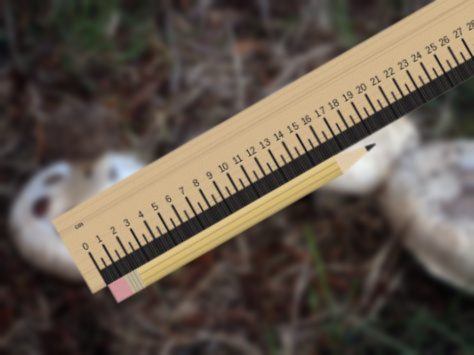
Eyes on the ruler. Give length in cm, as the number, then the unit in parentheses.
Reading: 19 (cm)
